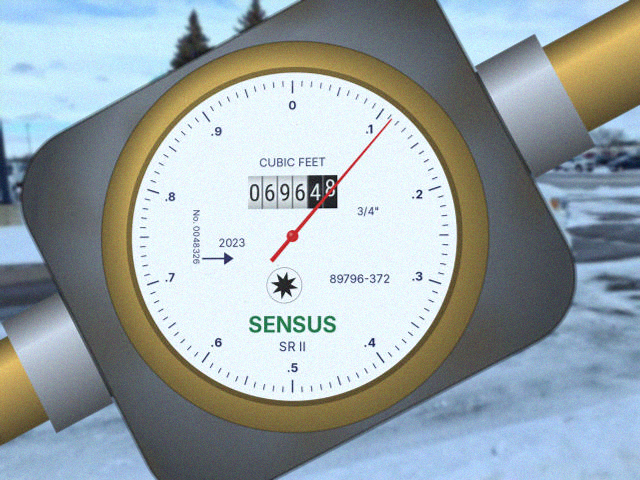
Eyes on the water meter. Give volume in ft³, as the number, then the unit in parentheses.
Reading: 69648.11 (ft³)
